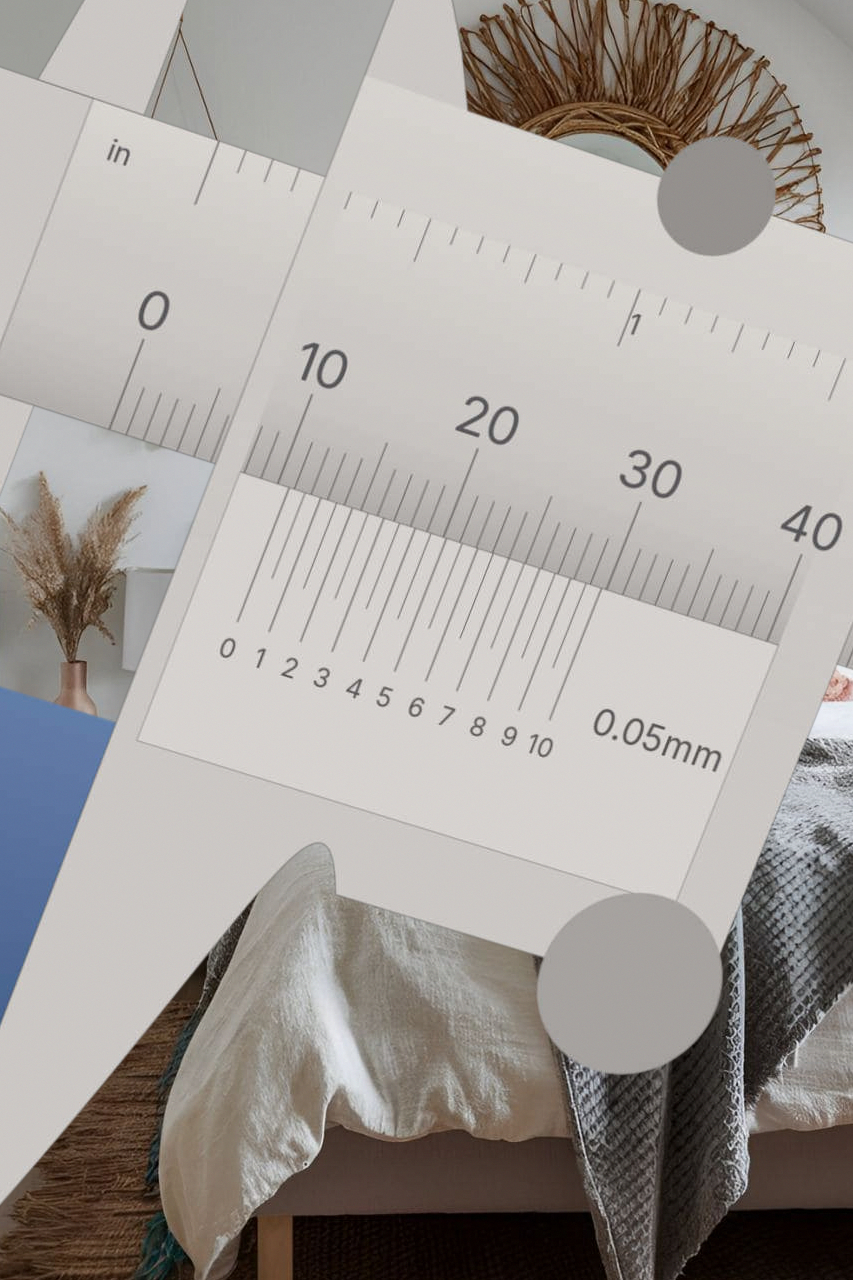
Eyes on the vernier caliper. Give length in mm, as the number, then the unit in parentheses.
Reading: 10.7 (mm)
